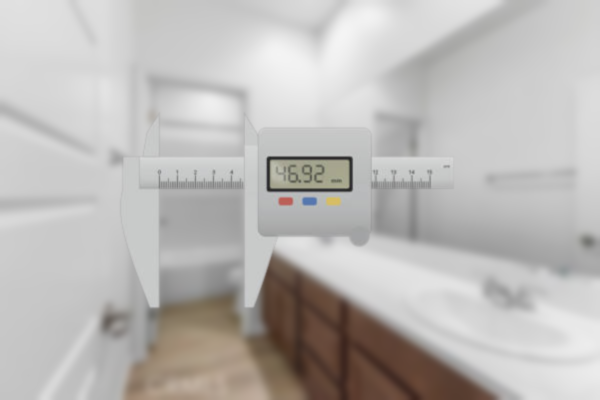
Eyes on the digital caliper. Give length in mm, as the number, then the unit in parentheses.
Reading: 46.92 (mm)
